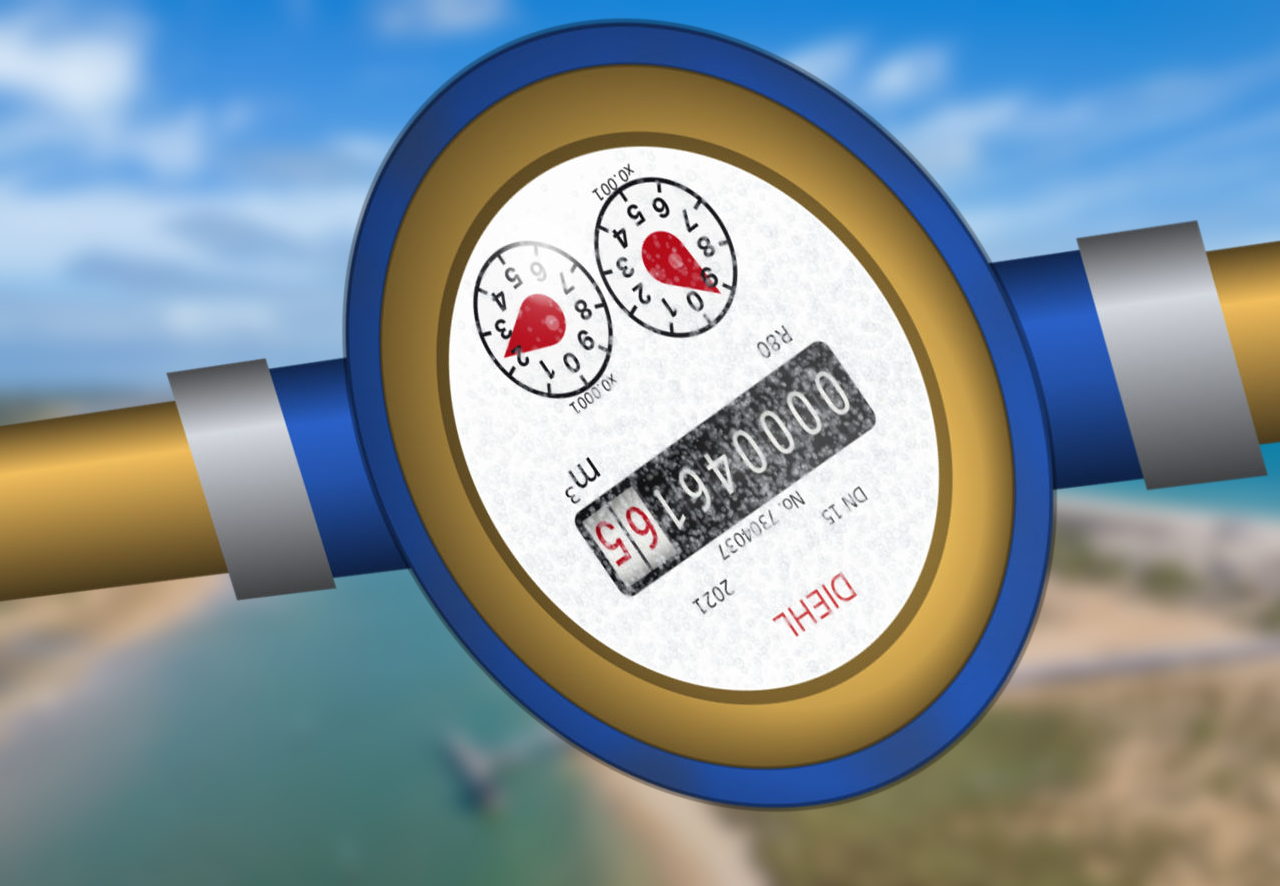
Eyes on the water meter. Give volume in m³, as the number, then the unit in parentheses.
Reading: 461.6492 (m³)
